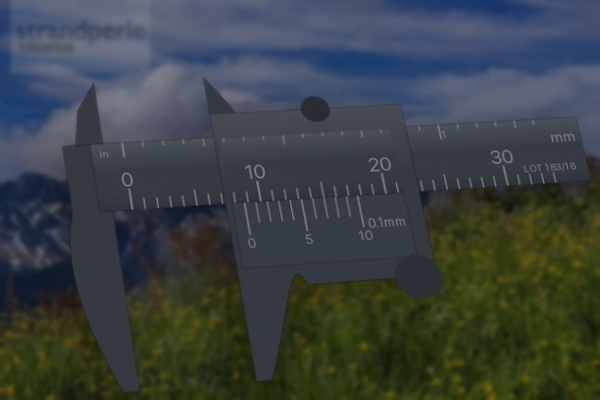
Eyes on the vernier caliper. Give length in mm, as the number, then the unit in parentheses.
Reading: 8.7 (mm)
